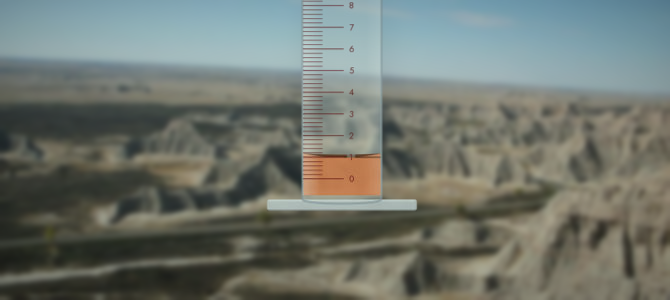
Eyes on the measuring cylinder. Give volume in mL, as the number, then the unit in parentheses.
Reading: 1 (mL)
